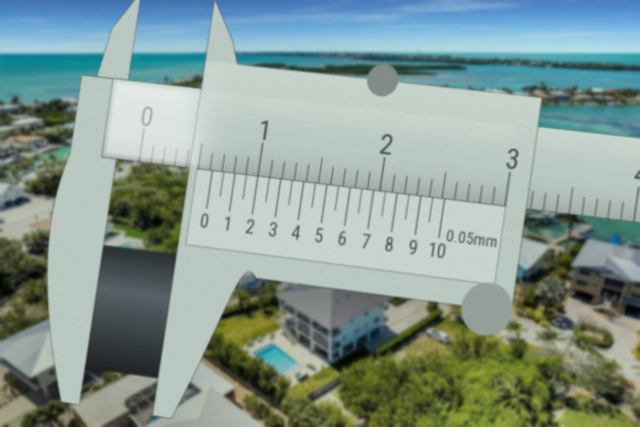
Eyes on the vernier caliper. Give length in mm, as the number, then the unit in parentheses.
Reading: 6.2 (mm)
